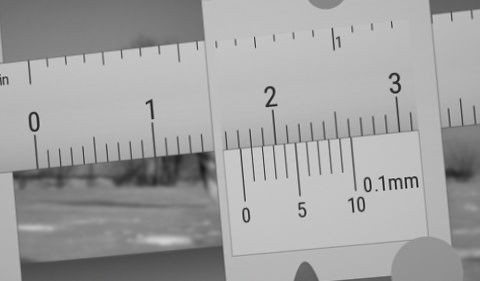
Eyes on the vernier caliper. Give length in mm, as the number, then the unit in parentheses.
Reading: 17.1 (mm)
